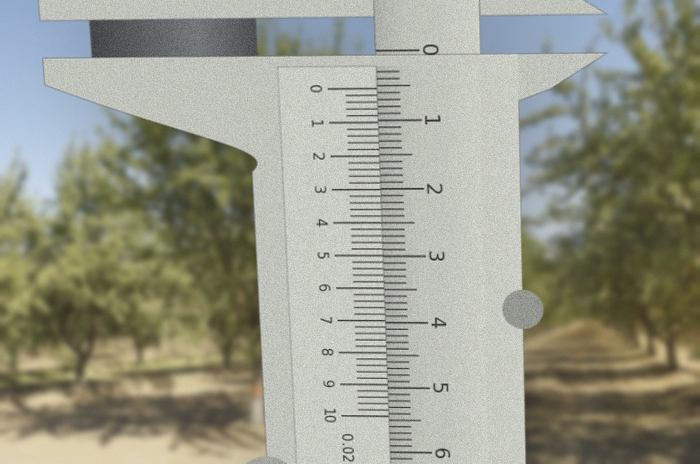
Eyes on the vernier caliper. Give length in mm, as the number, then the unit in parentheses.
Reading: 5.4 (mm)
